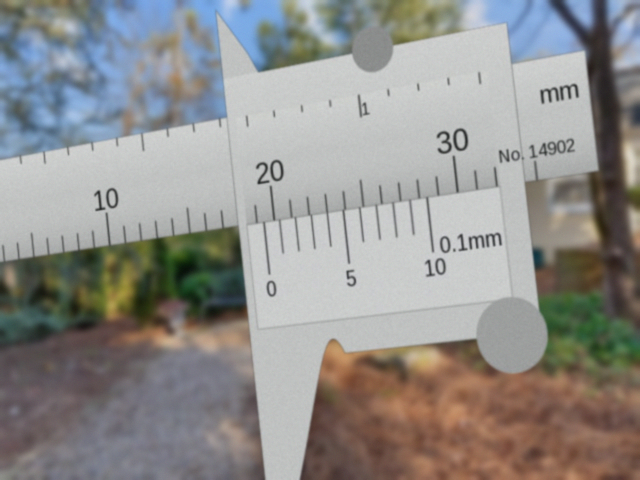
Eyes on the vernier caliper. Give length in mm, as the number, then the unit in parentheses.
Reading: 19.4 (mm)
